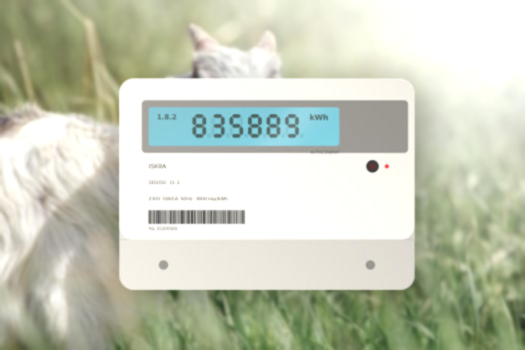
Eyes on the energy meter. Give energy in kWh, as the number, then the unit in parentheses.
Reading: 835889 (kWh)
